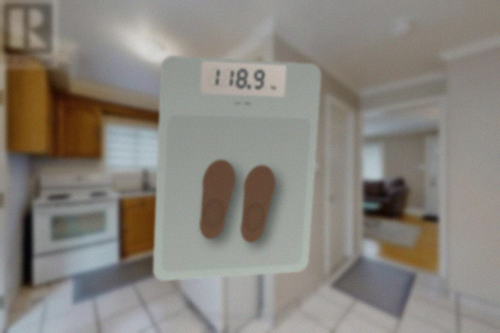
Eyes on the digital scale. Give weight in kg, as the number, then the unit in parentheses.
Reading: 118.9 (kg)
